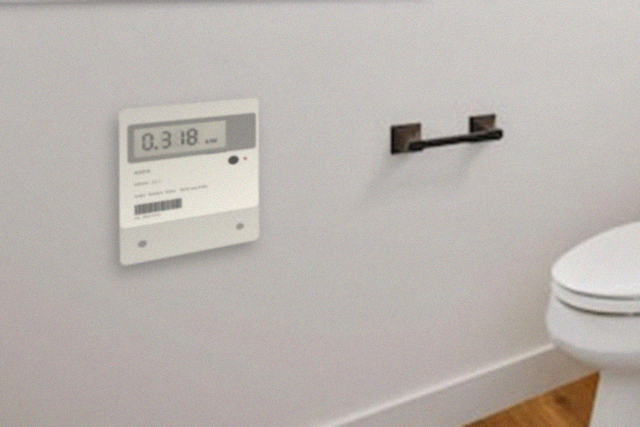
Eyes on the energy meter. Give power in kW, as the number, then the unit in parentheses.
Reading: 0.318 (kW)
